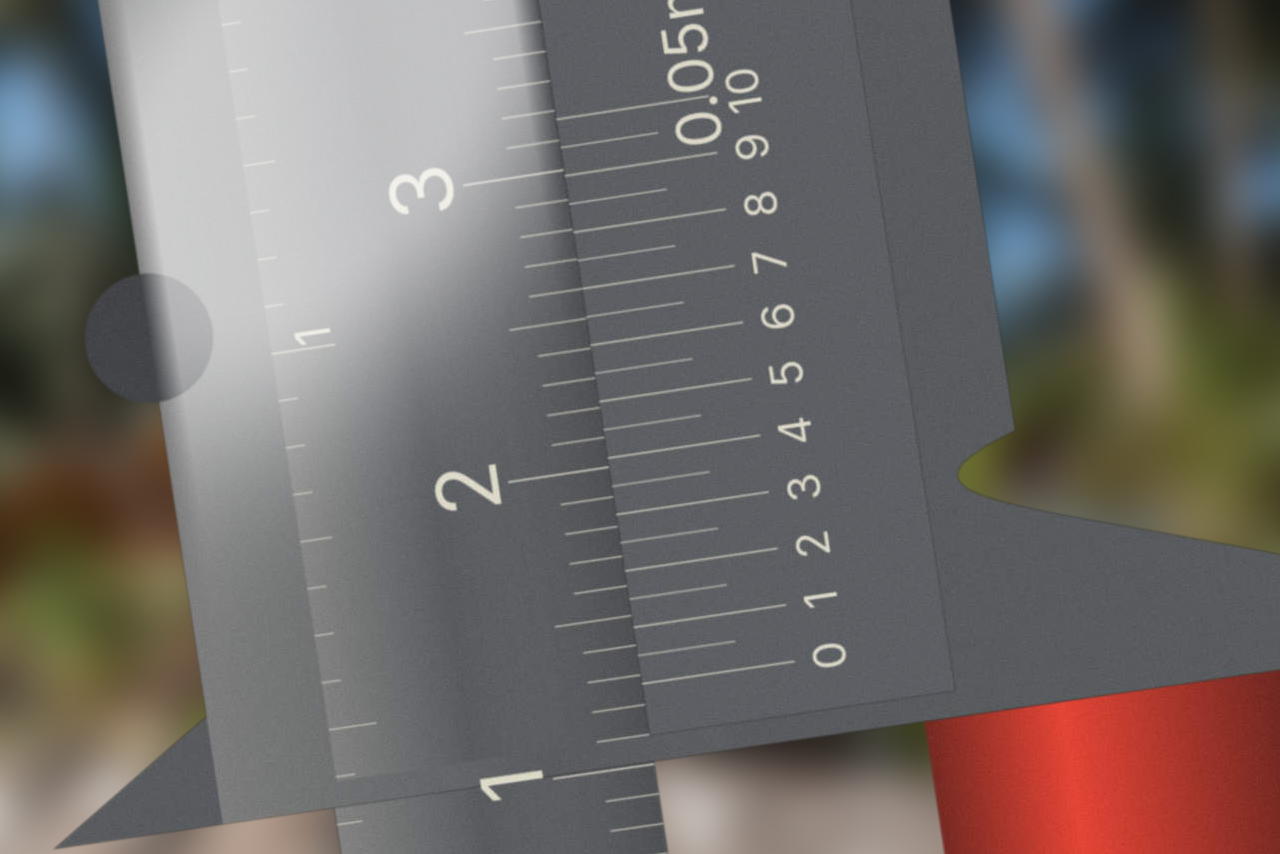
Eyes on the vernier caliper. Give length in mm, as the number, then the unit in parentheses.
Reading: 12.70 (mm)
